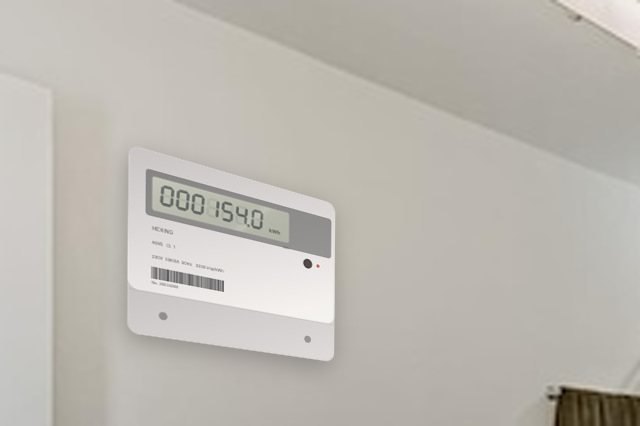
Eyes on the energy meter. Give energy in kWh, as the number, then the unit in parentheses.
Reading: 154.0 (kWh)
